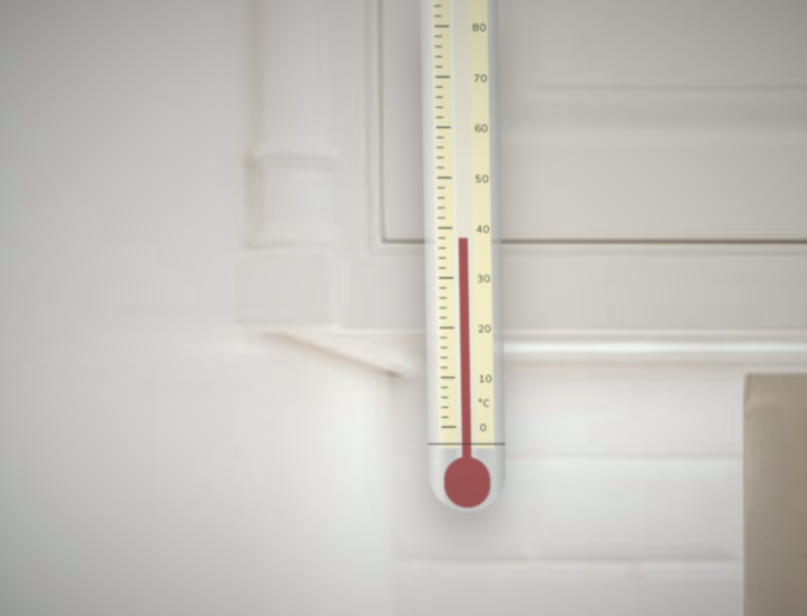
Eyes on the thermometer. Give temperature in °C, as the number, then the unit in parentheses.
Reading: 38 (°C)
